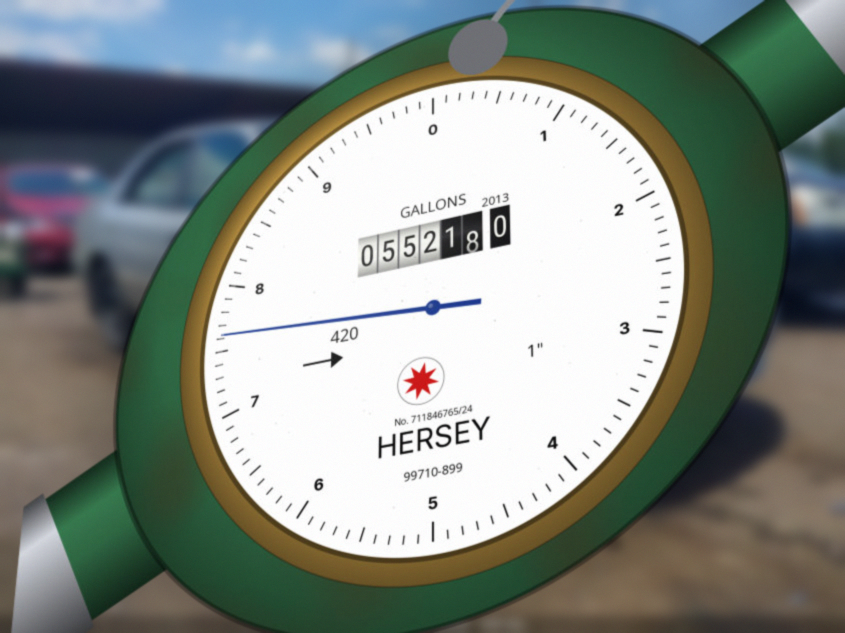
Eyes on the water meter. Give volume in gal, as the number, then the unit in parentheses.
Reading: 552177.6 (gal)
